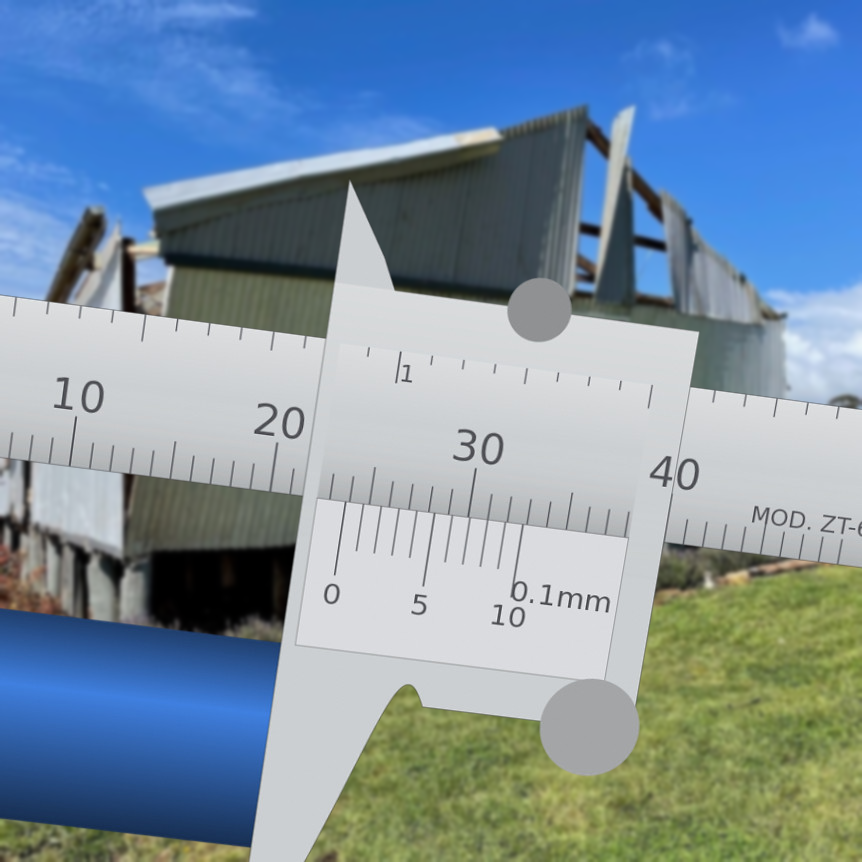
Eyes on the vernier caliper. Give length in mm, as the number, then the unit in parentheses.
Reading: 23.8 (mm)
